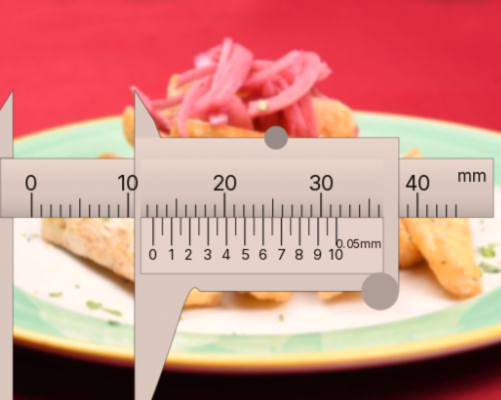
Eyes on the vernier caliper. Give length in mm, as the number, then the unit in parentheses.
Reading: 12.6 (mm)
